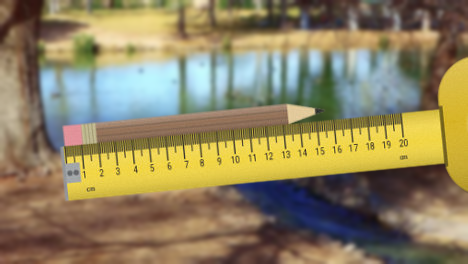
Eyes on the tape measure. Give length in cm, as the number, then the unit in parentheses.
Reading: 15.5 (cm)
